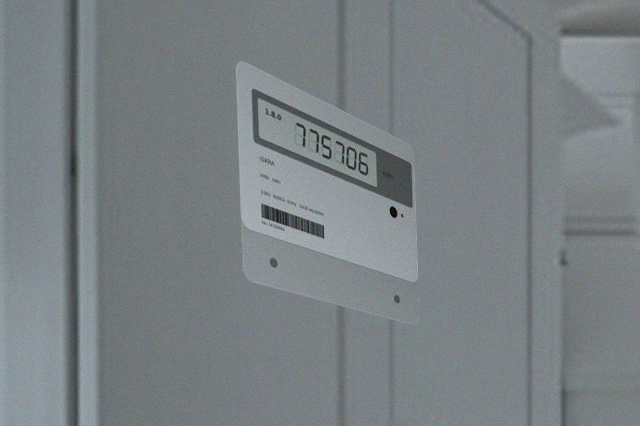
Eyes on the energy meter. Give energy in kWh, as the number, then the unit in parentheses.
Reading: 775706 (kWh)
